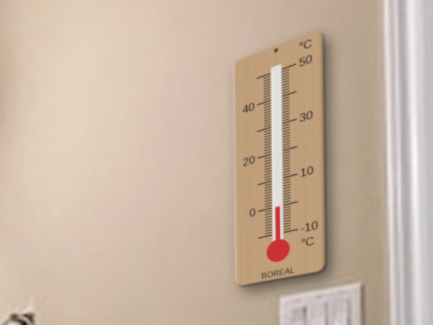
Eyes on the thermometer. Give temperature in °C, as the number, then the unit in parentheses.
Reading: 0 (°C)
